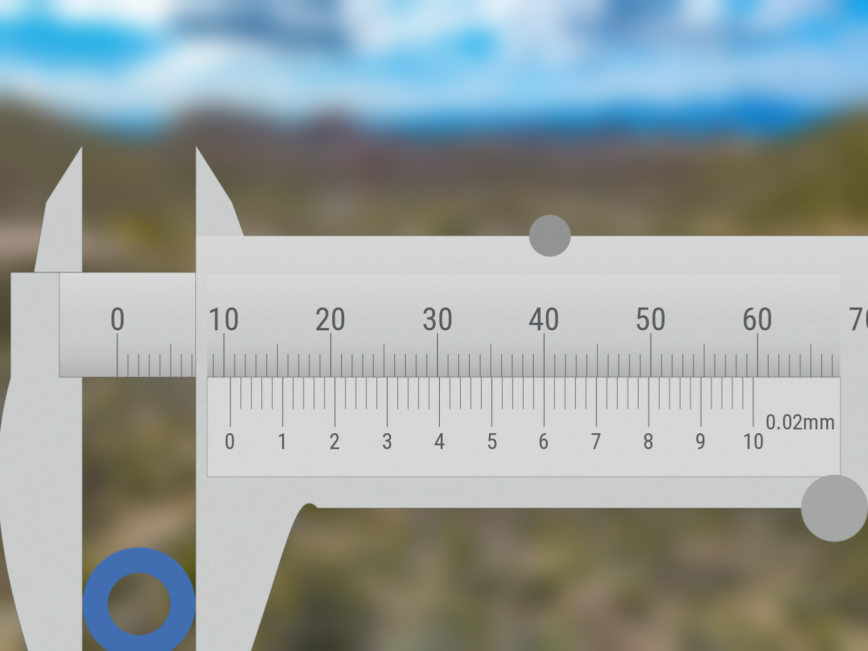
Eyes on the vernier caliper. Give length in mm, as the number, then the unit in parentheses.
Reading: 10.6 (mm)
